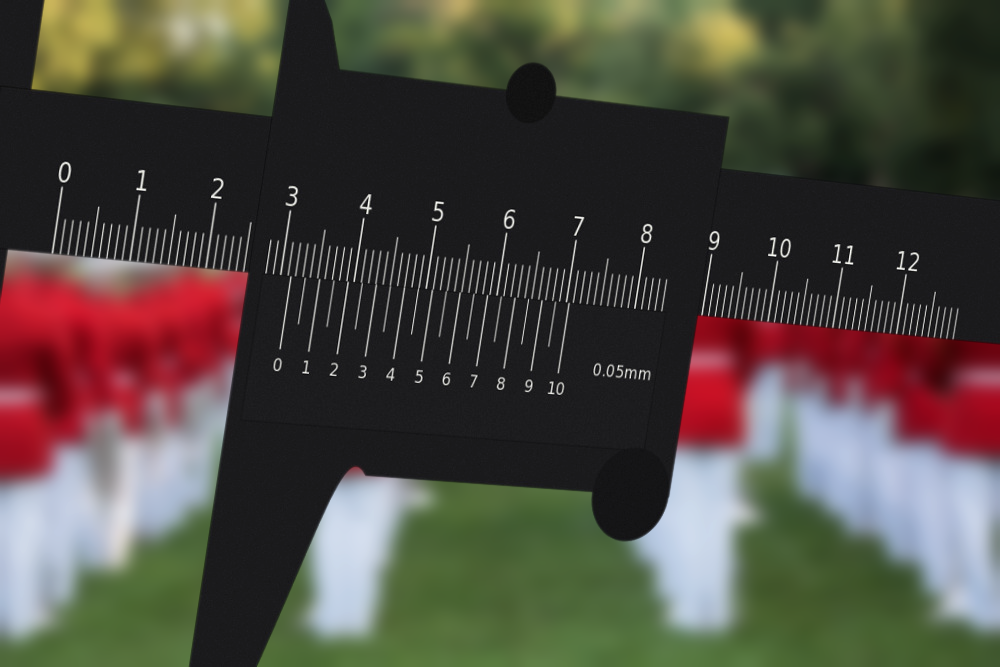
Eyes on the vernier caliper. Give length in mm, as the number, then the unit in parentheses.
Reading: 31.4 (mm)
